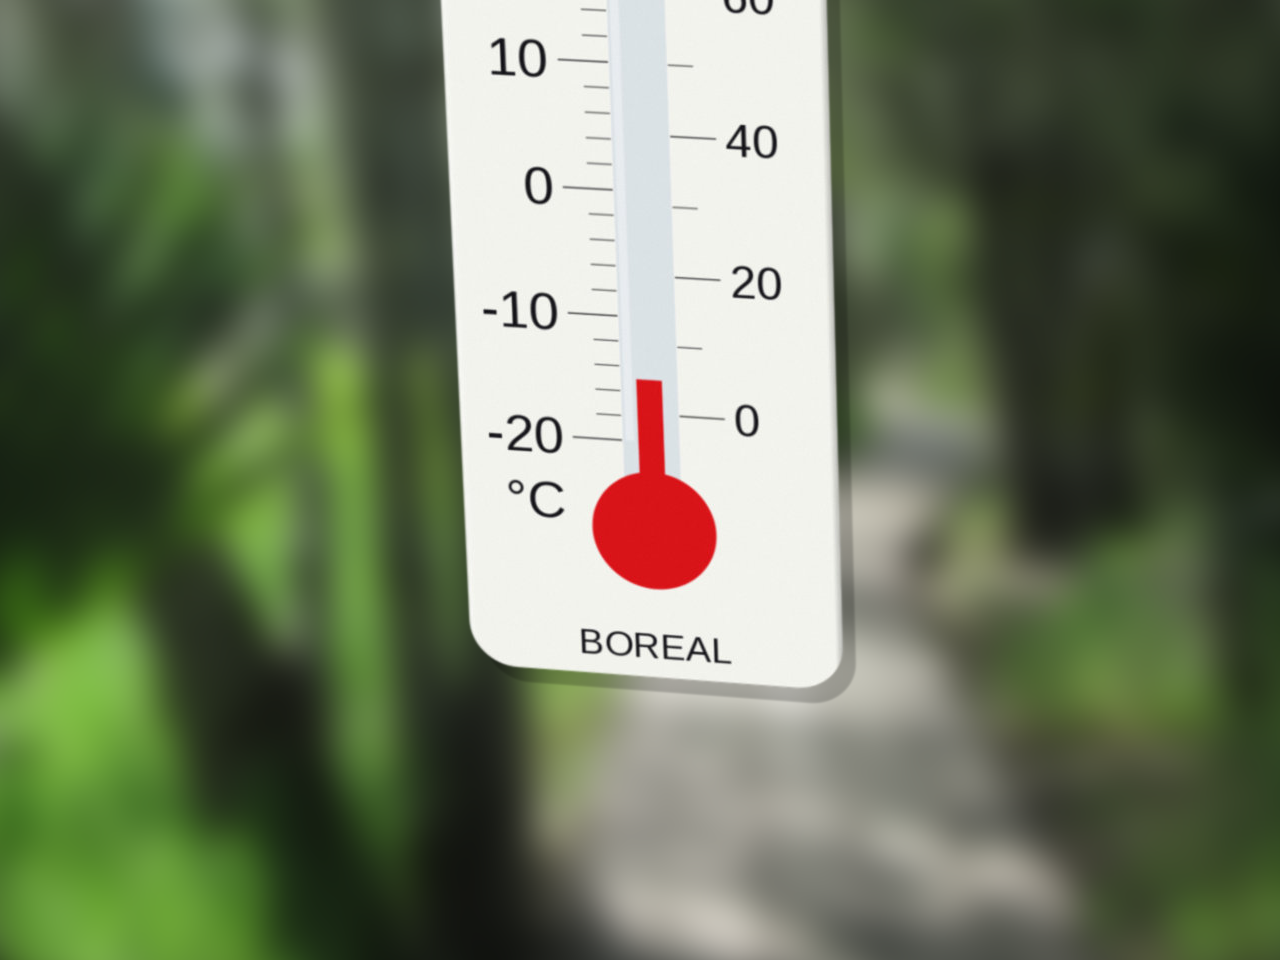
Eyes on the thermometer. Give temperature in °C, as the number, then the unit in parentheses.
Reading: -15 (°C)
